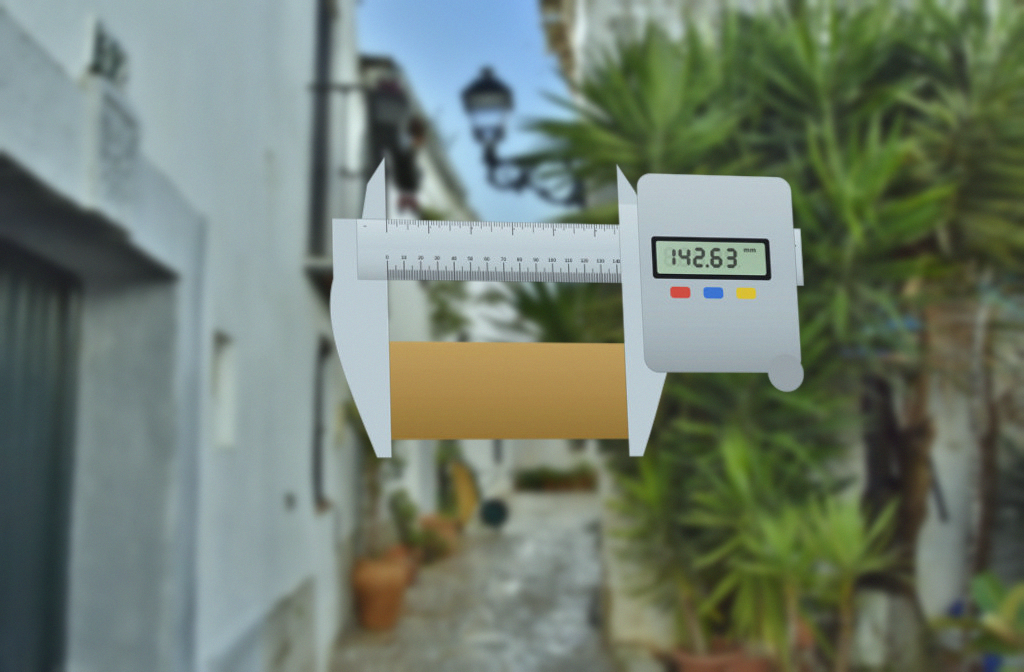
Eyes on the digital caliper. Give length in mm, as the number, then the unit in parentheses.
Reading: 142.63 (mm)
